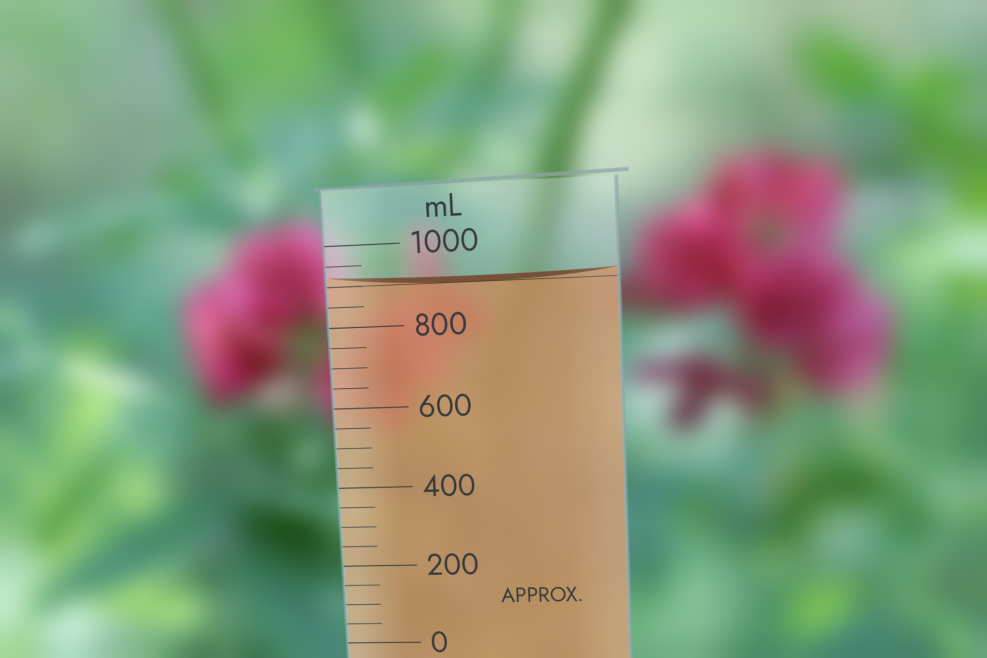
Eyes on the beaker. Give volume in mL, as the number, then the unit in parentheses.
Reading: 900 (mL)
